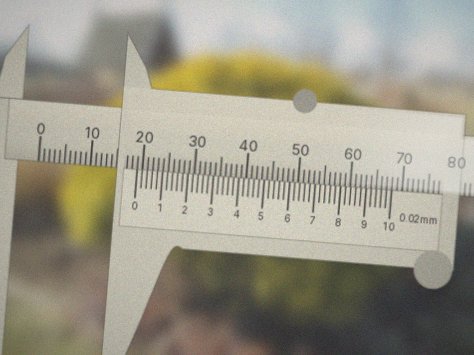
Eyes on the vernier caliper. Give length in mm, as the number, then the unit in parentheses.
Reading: 19.0 (mm)
